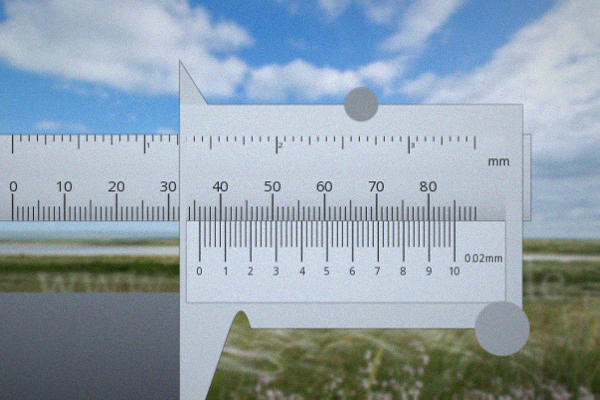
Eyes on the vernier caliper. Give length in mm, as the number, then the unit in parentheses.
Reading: 36.0 (mm)
